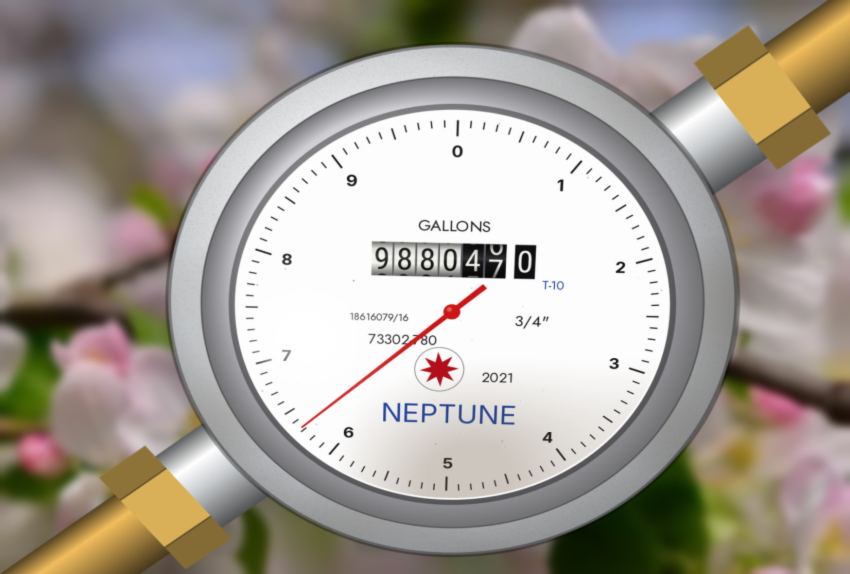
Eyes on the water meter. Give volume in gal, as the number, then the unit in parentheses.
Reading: 9880466.3 (gal)
